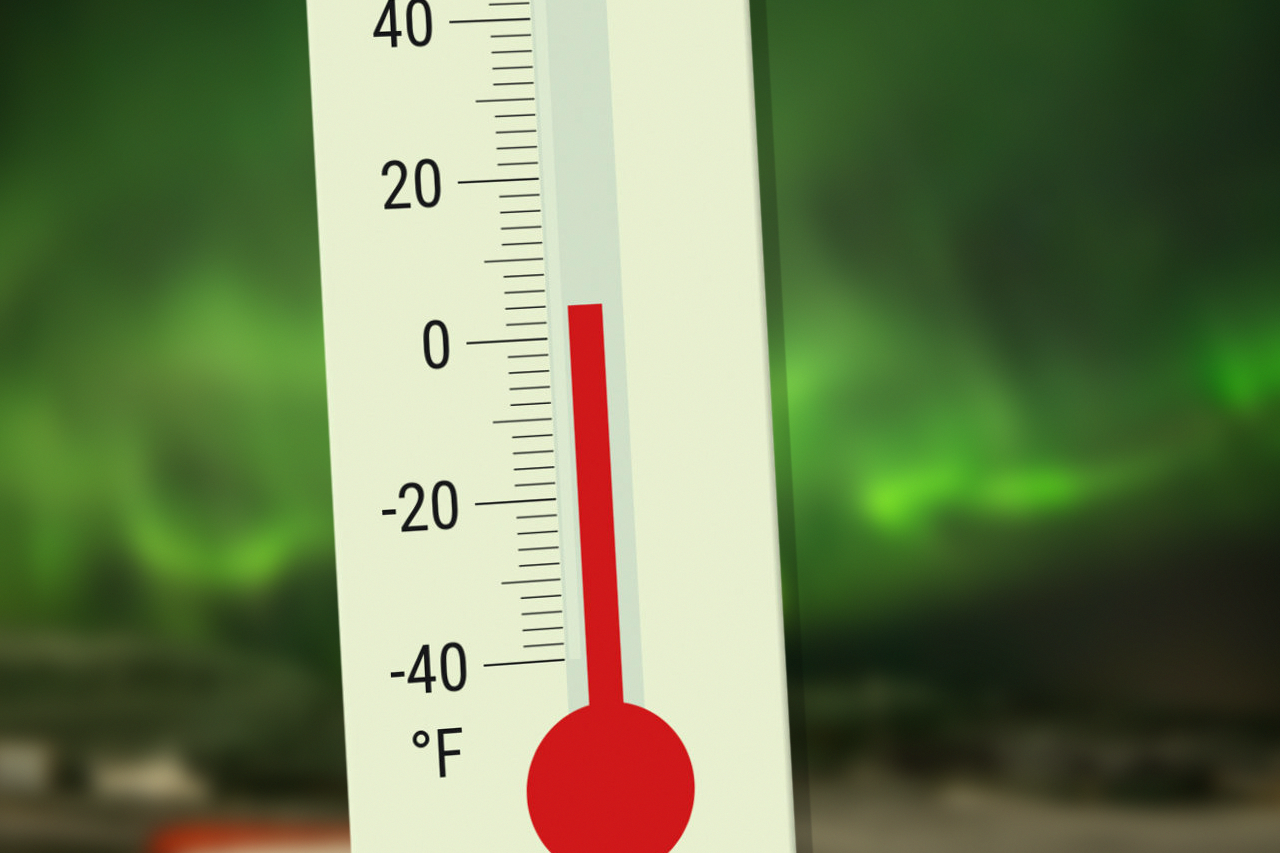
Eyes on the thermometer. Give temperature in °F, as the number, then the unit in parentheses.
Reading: 4 (°F)
